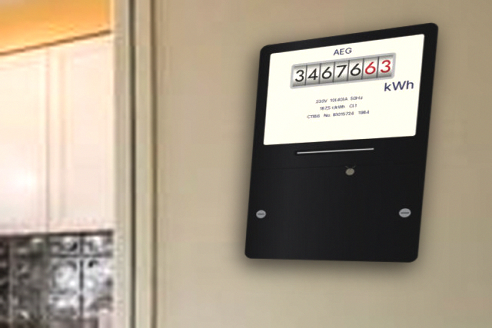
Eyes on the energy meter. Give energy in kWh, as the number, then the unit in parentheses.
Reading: 34676.63 (kWh)
